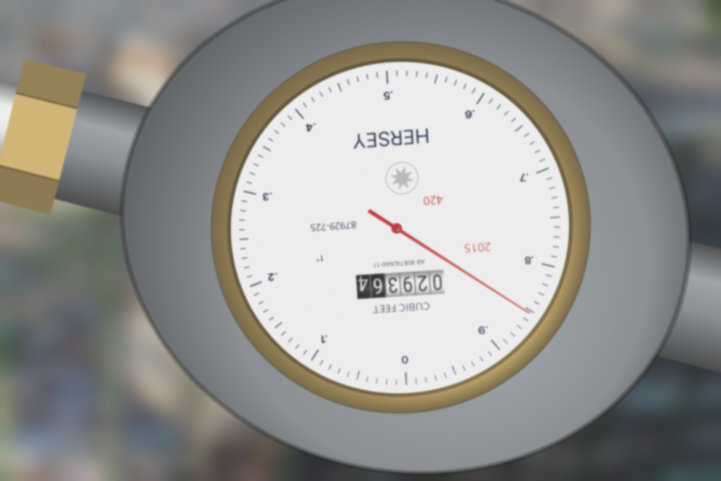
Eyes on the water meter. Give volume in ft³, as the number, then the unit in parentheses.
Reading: 29363.85 (ft³)
